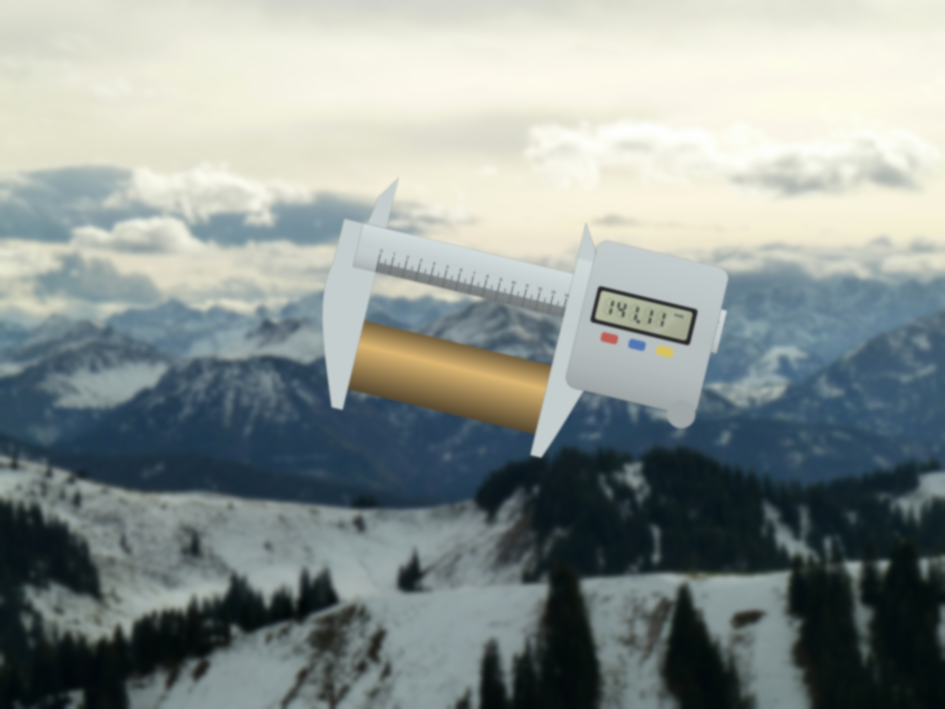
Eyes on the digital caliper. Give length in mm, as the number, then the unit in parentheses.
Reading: 141.11 (mm)
